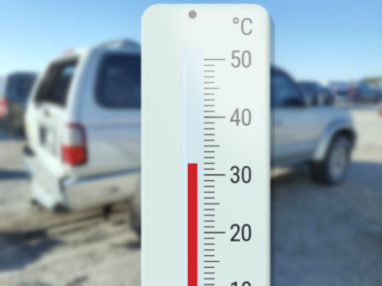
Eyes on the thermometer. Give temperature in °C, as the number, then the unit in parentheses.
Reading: 32 (°C)
